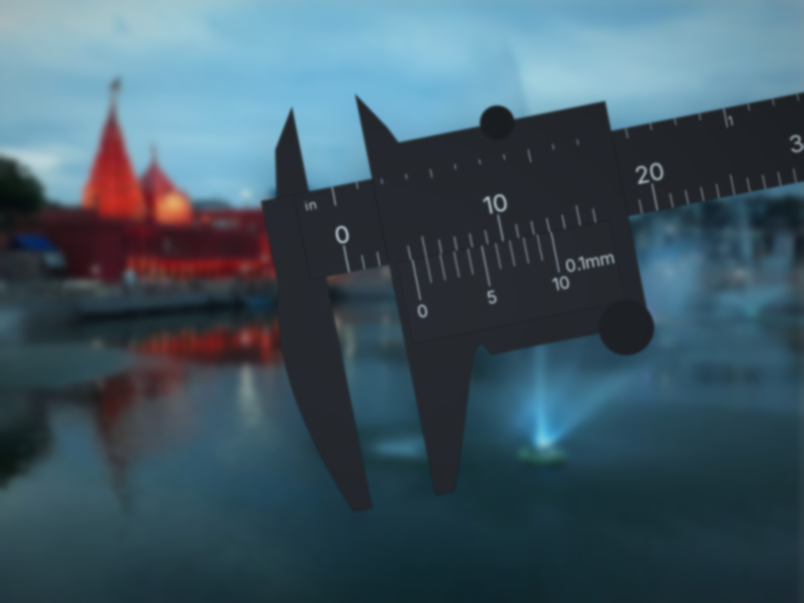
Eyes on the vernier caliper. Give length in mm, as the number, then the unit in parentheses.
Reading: 4.1 (mm)
